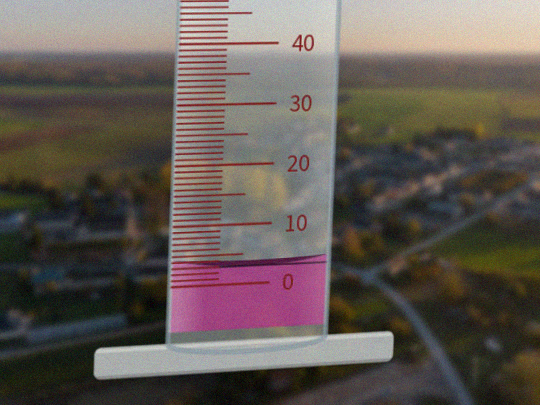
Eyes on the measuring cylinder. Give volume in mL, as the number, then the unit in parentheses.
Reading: 3 (mL)
